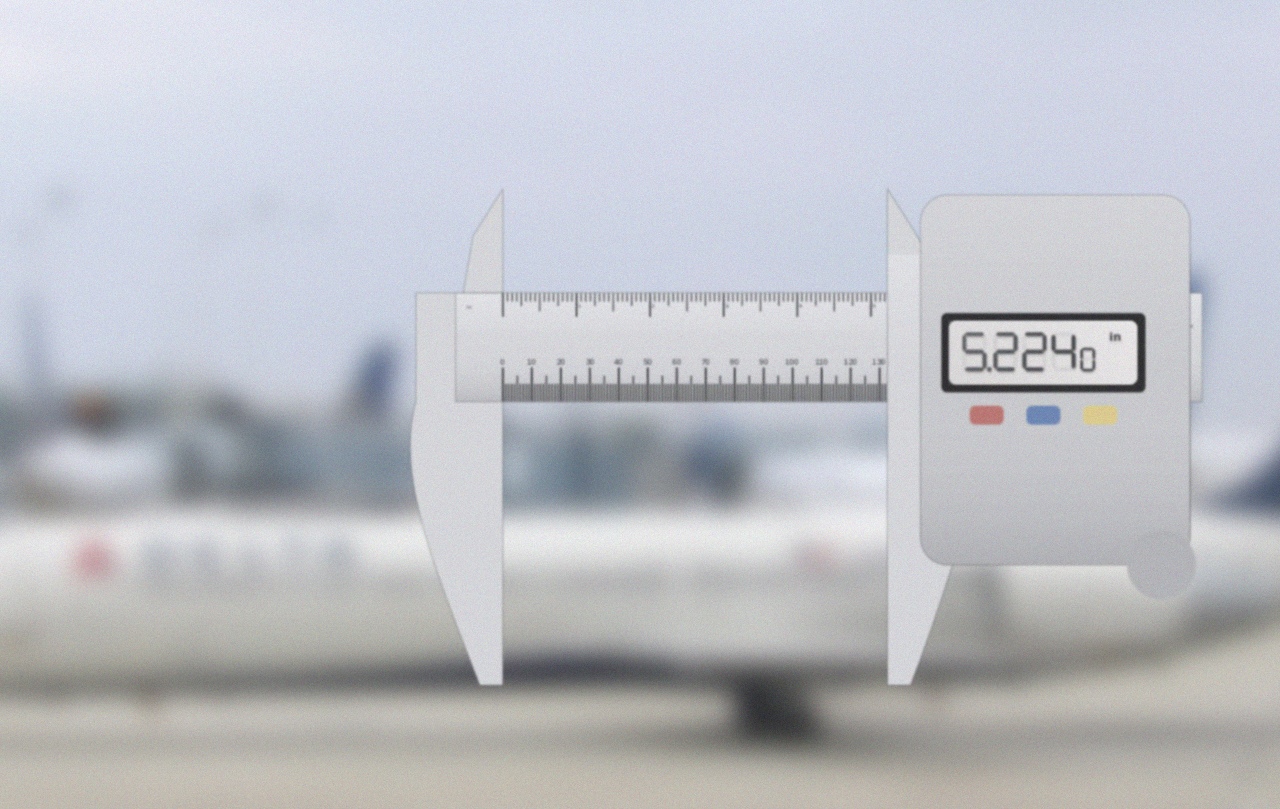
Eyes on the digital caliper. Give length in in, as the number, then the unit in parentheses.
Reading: 5.2240 (in)
